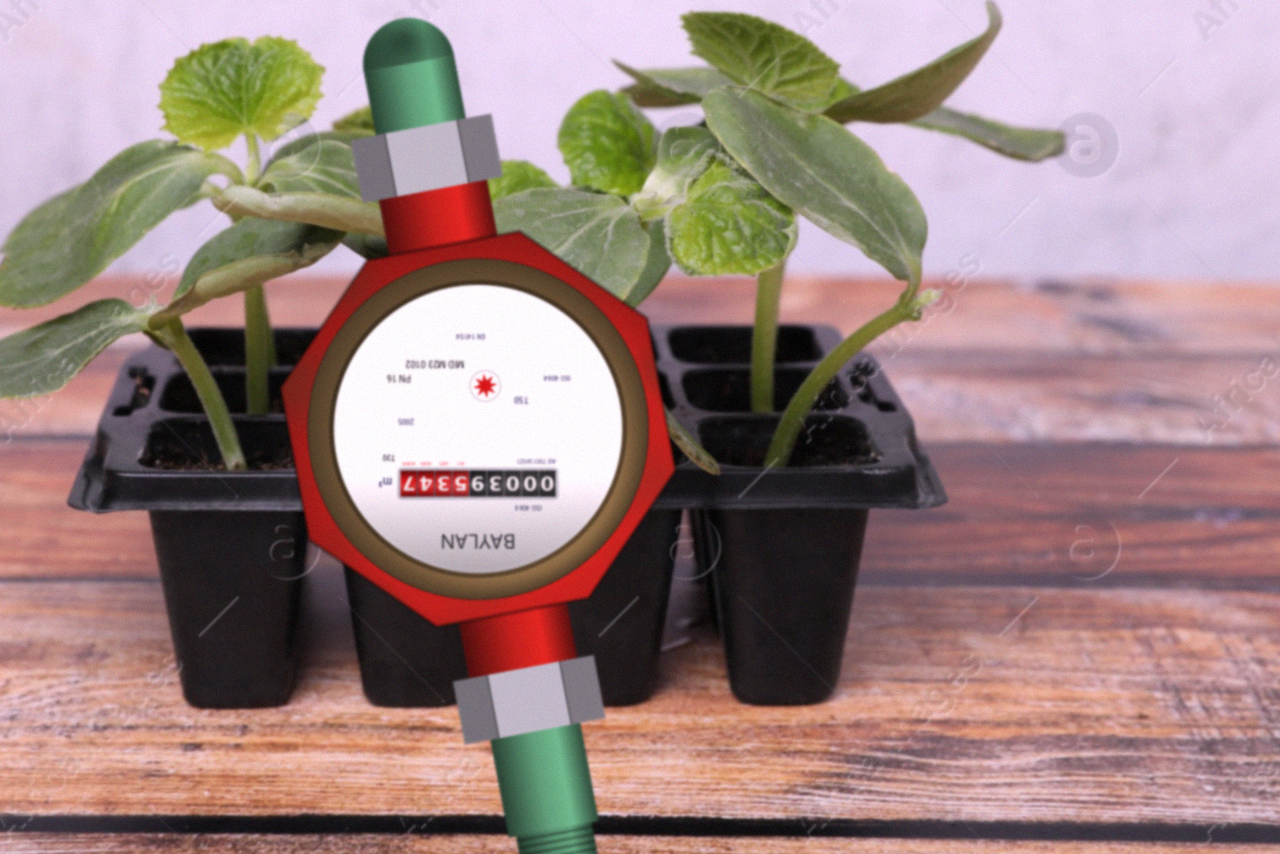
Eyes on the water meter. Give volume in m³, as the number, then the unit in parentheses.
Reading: 39.5347 (m³)
